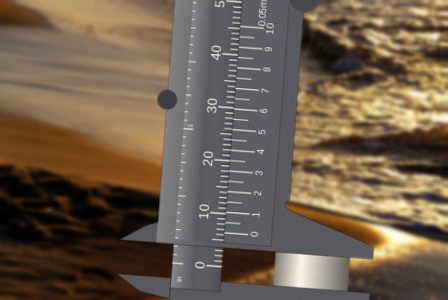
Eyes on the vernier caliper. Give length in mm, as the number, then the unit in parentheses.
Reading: 6.4 (mm)
